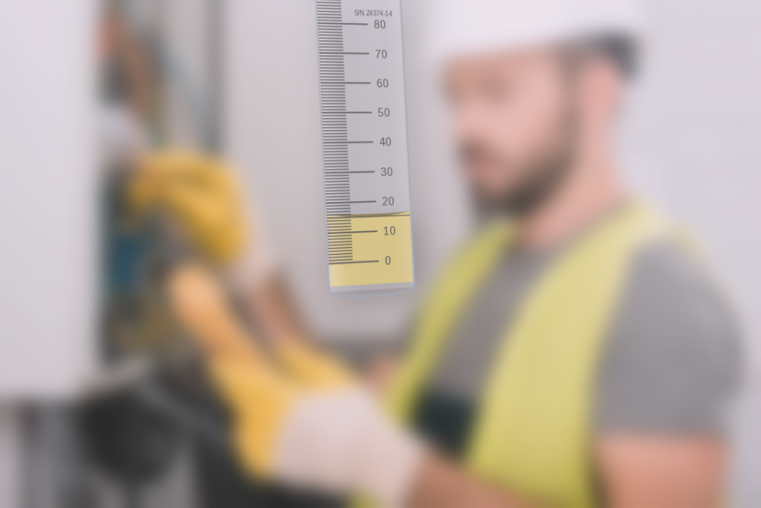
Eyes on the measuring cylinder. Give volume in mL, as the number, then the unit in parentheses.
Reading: 15 (mL)
